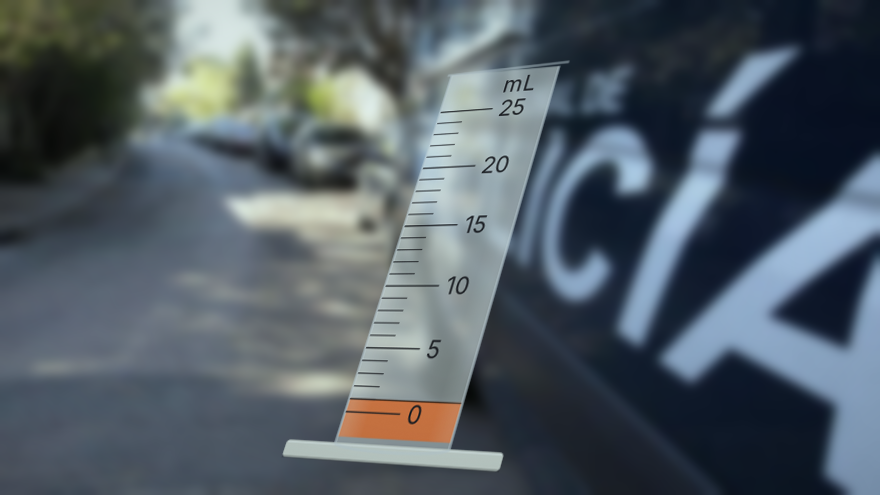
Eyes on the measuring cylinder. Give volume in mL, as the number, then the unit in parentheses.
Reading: 1 (mL)
